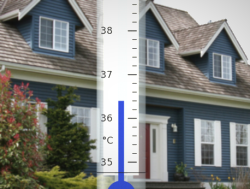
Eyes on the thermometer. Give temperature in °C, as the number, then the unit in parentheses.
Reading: 36.4 (°C)
